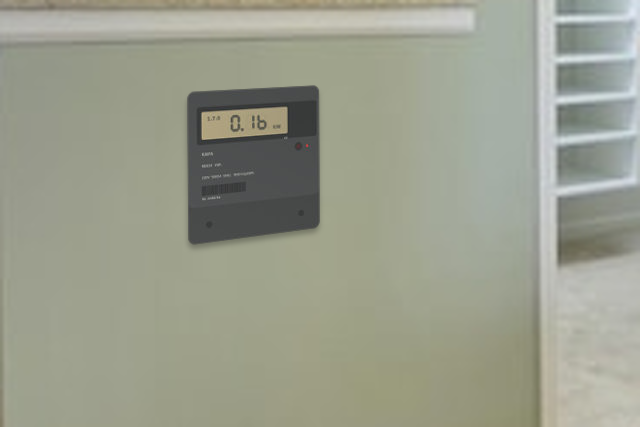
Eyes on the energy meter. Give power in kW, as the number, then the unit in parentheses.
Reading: 0.16 (kW)
